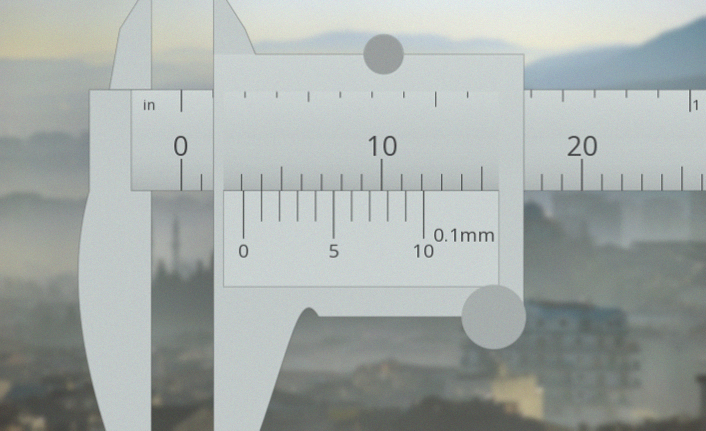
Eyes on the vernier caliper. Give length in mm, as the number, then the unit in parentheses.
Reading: 3.1 (mm)
